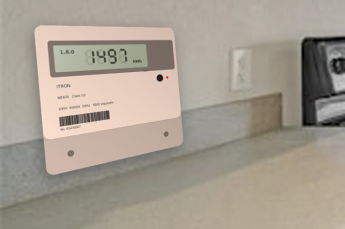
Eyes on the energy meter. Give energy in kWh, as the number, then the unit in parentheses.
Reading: 1497 (kWh)
